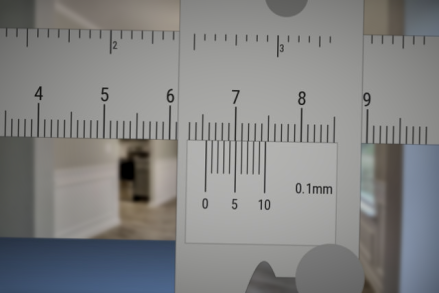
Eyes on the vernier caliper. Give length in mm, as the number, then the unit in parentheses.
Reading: 65.6 (mm)
